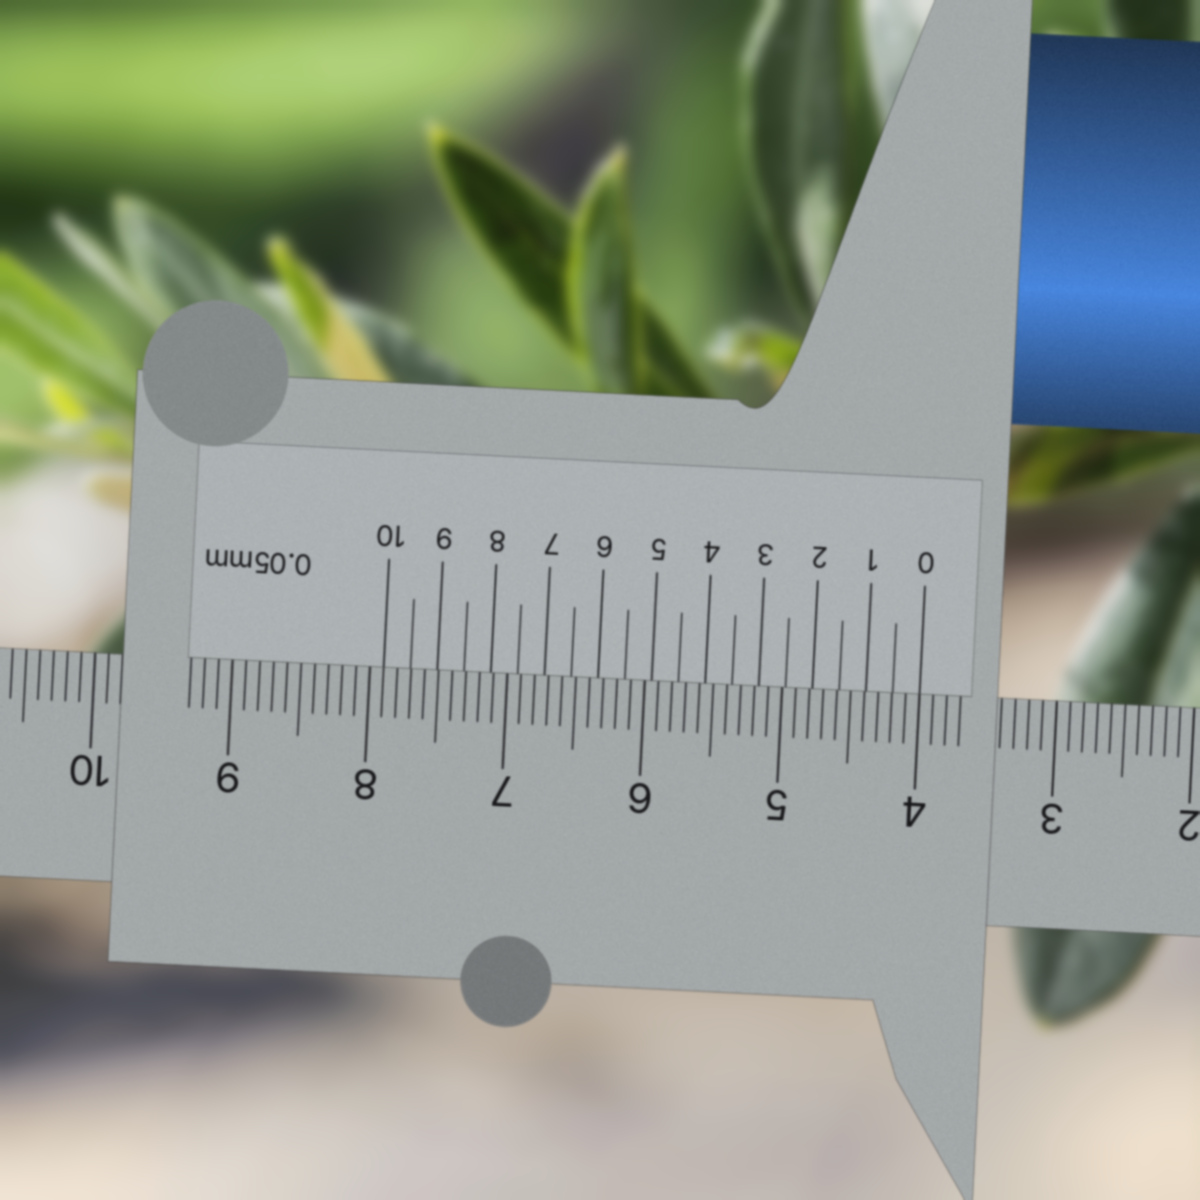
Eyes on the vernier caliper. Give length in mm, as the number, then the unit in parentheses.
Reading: 40.0 (mm)
